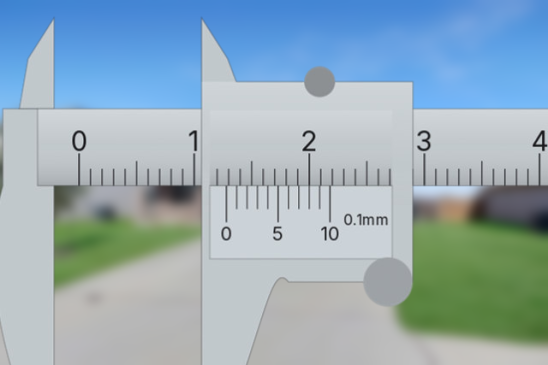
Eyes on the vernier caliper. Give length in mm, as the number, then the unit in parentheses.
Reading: 12.8 (mm)
